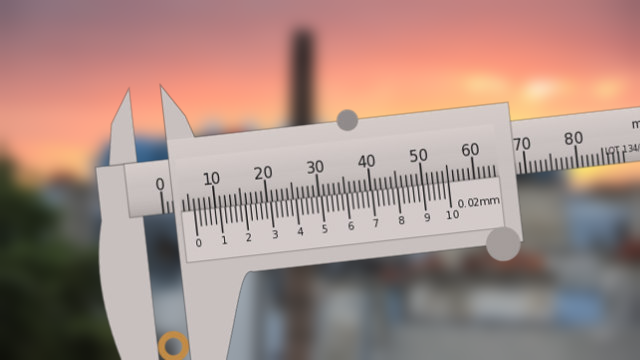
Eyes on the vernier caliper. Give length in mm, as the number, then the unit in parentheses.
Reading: 6.0 (mm)
